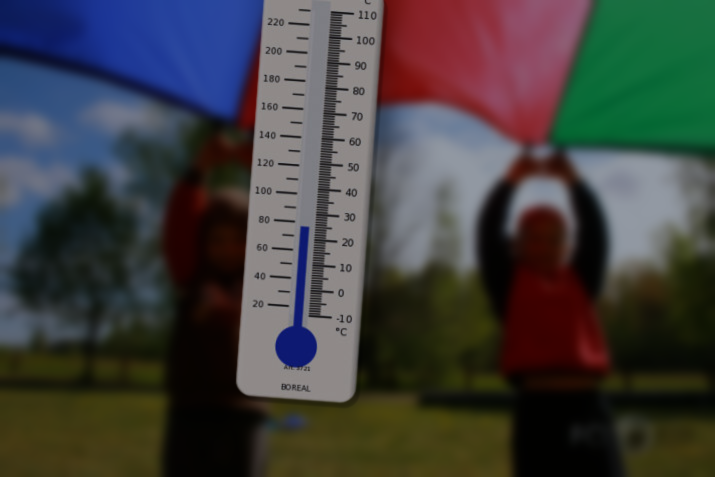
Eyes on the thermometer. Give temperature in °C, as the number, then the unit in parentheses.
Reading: 25 (°C)
